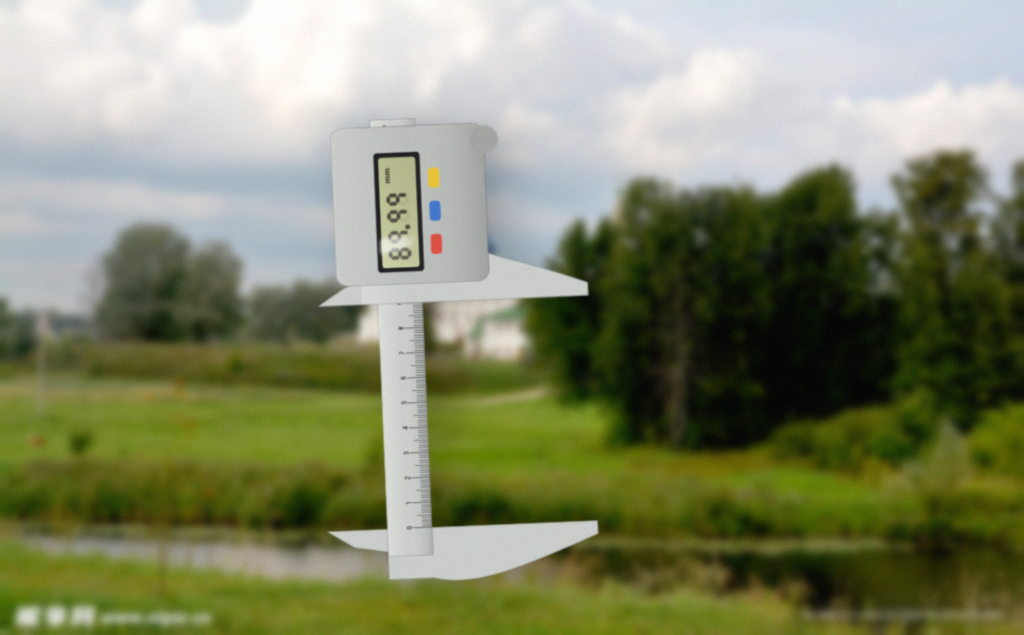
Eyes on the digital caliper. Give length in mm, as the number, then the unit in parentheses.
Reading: 89.99 (mm)
